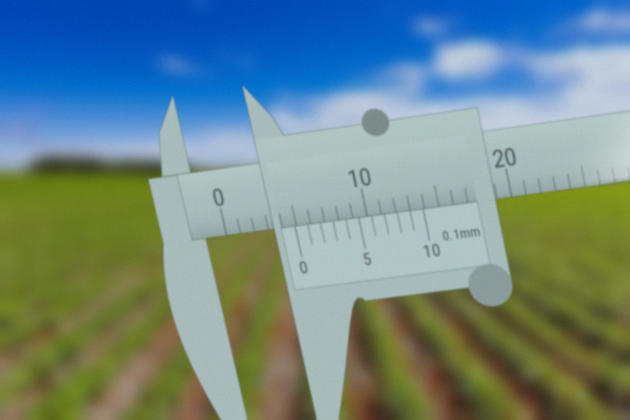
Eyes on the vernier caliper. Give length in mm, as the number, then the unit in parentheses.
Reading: 4.9 (mm)
